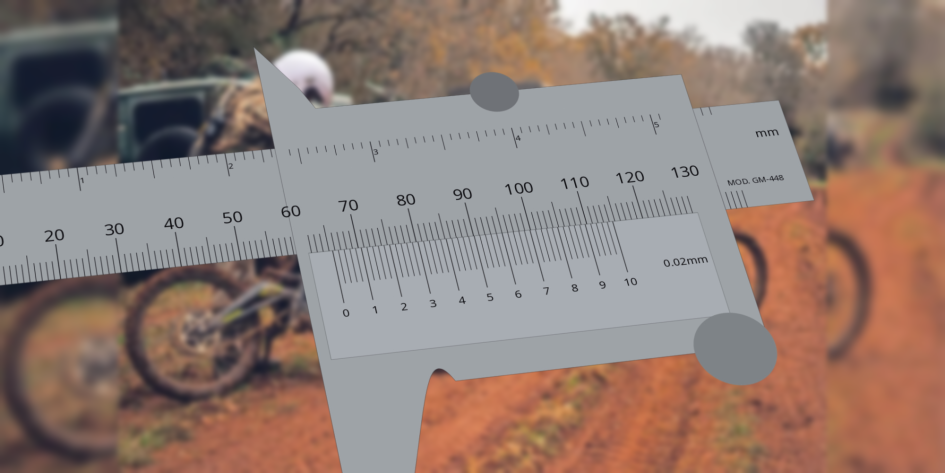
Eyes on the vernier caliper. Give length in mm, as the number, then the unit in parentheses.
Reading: 65.6 (mm)
